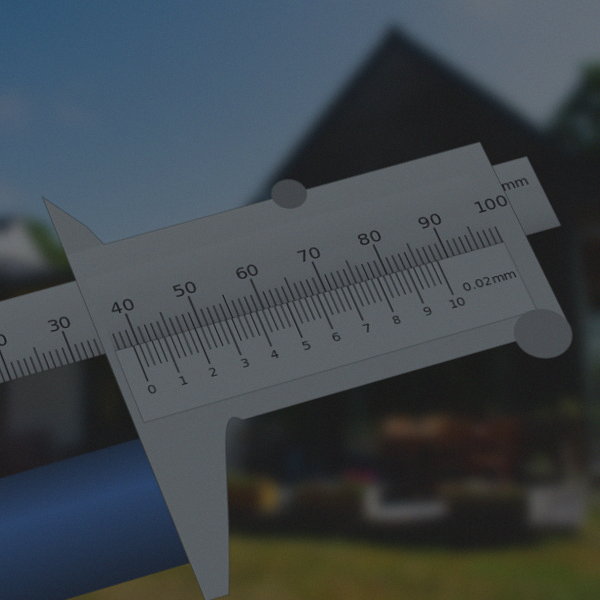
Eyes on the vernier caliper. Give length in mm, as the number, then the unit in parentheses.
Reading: 39.2 (mm)
